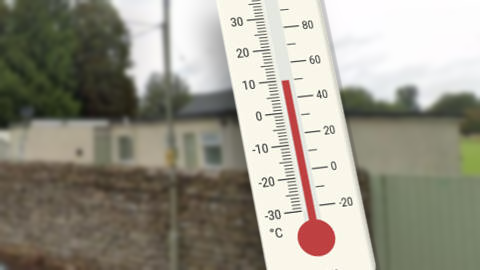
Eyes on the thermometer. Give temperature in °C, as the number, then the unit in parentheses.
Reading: 10 (°C)
